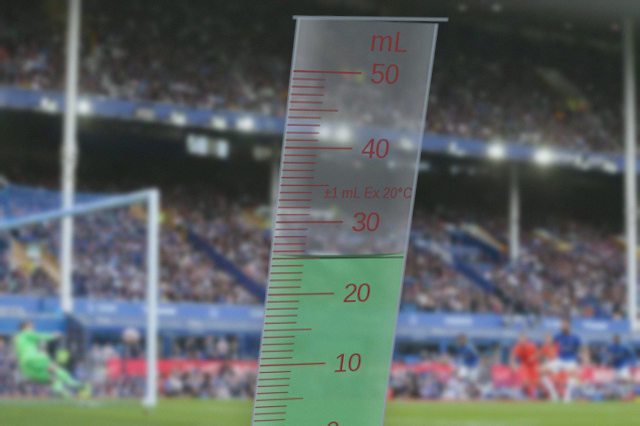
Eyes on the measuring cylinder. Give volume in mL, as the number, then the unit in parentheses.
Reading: 25 (mL)
